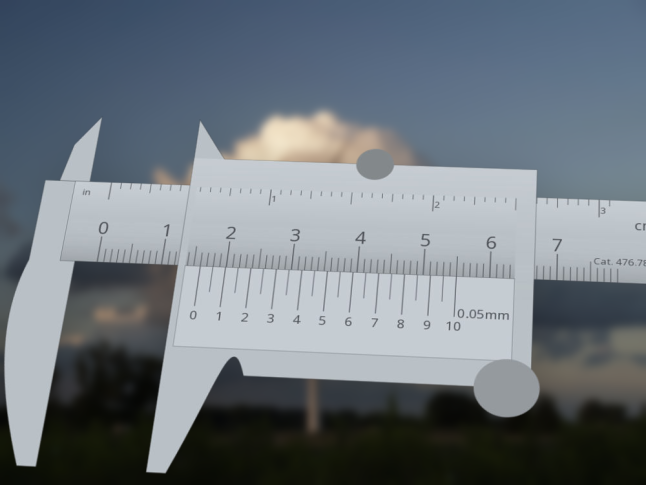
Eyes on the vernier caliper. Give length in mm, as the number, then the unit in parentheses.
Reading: 16.0 (mm)
